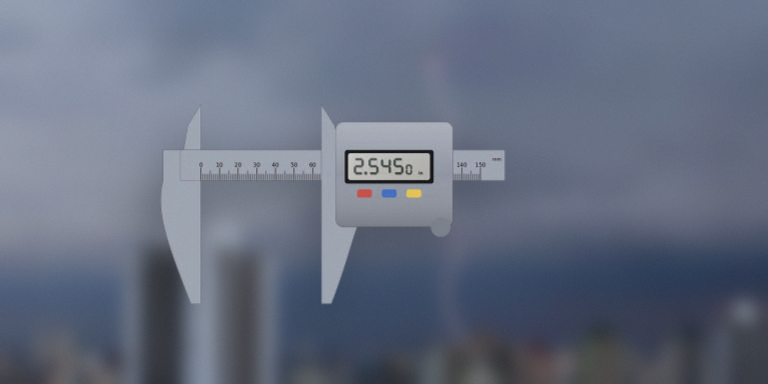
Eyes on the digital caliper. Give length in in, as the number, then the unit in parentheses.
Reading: 2.5450 (in)
